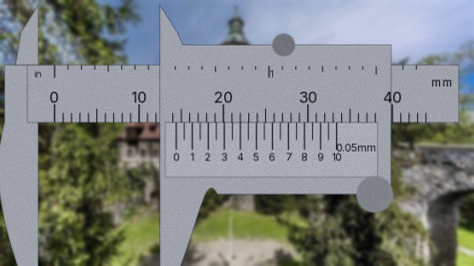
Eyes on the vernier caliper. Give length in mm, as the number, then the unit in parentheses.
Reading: 14.4 (mm)
